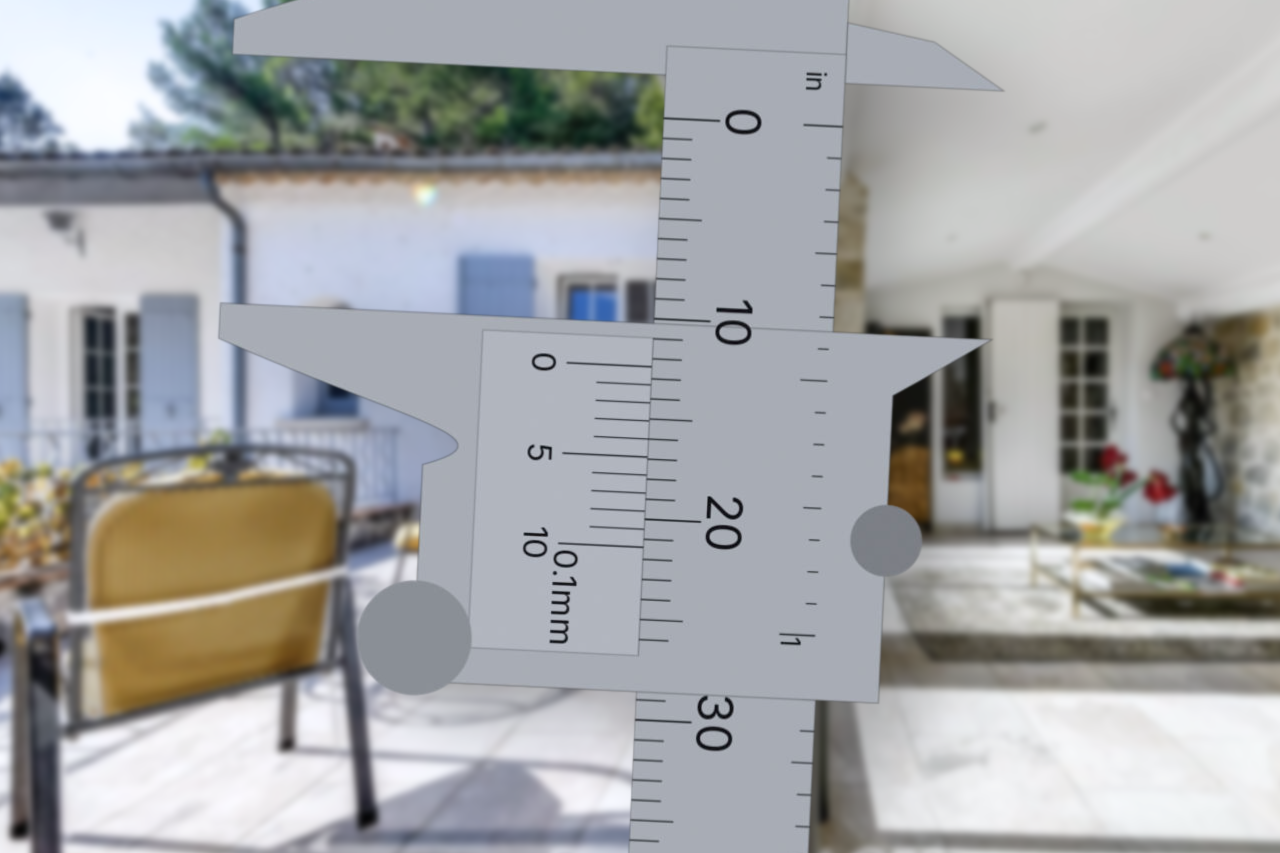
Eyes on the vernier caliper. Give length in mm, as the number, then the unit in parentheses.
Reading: 12.4 (mm)
